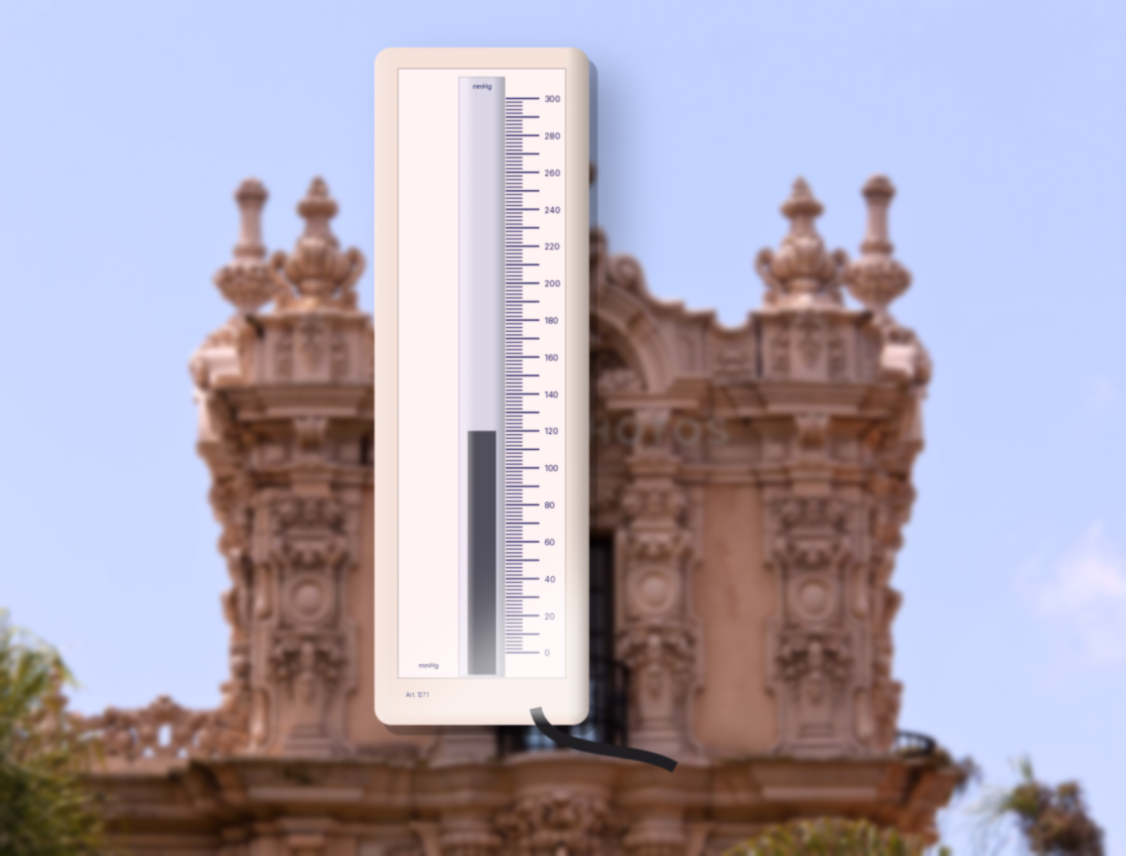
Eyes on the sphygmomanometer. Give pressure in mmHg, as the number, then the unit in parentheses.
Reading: 120 (mmHg)
